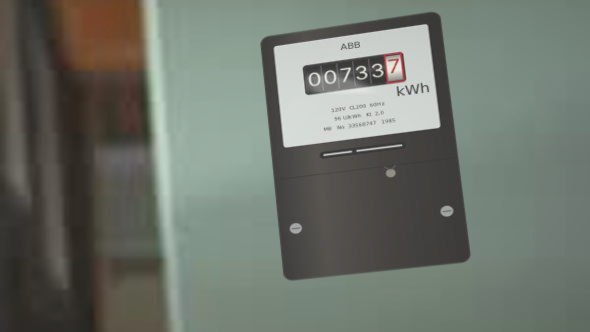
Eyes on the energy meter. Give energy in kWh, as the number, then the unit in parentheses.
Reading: 733.7 (kWh)
